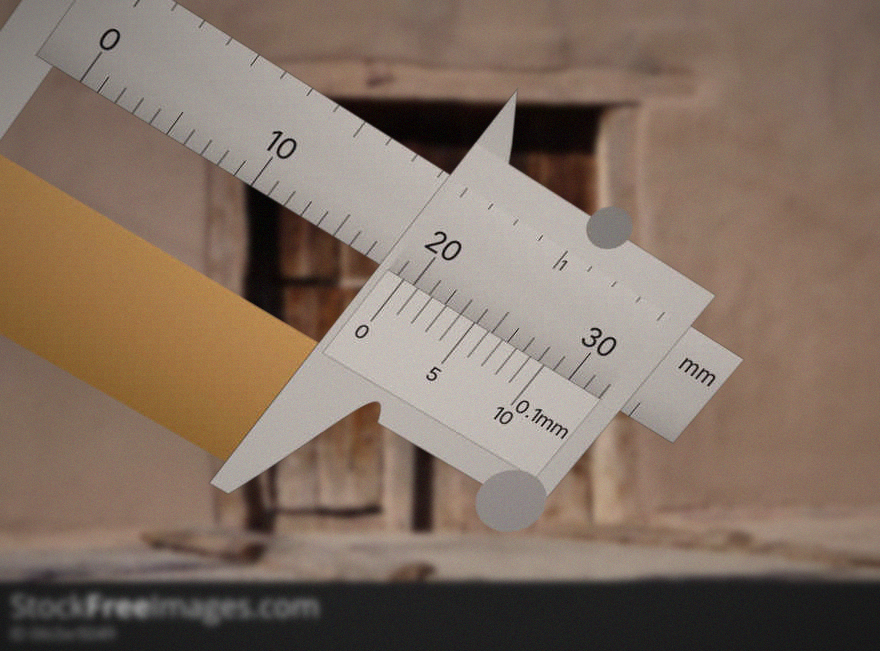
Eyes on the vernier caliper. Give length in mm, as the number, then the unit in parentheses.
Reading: 19.4 (mm)
